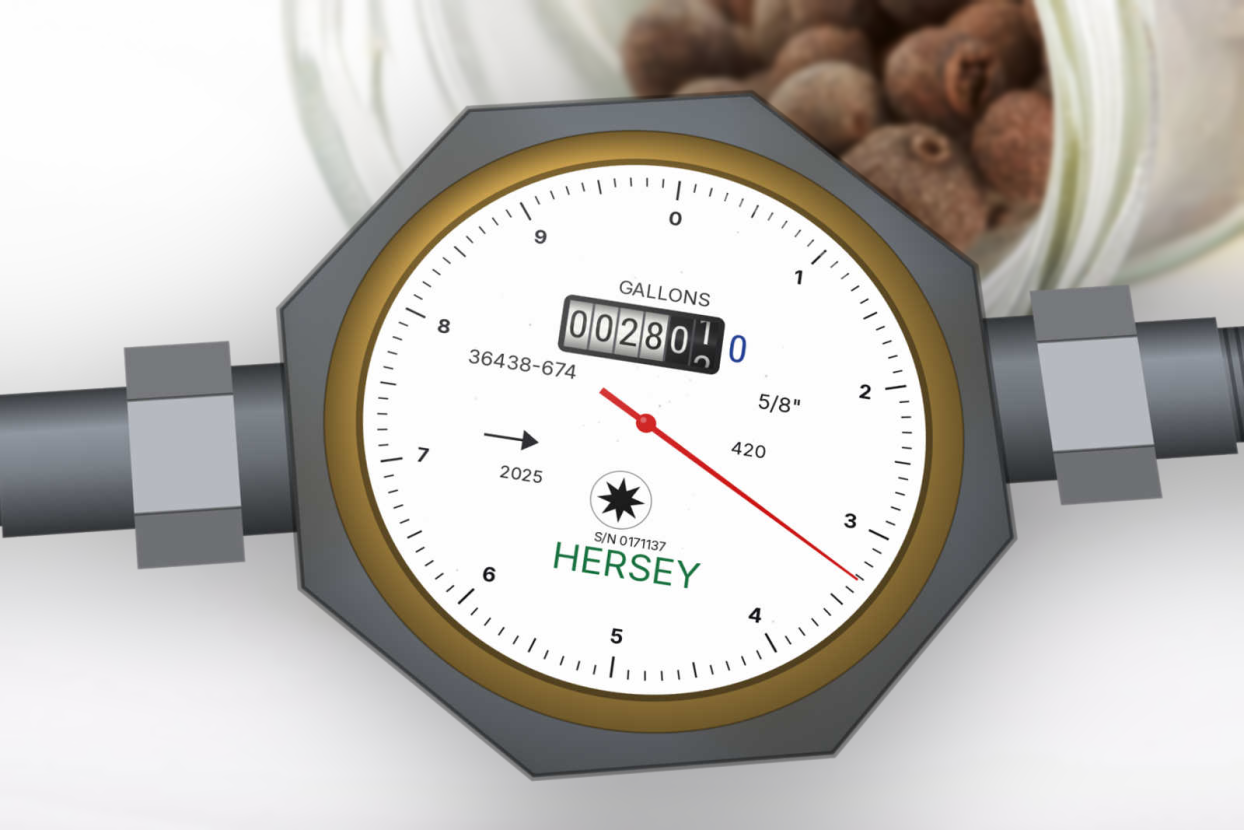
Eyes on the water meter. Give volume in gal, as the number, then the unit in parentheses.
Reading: 28013.3 (gal)
